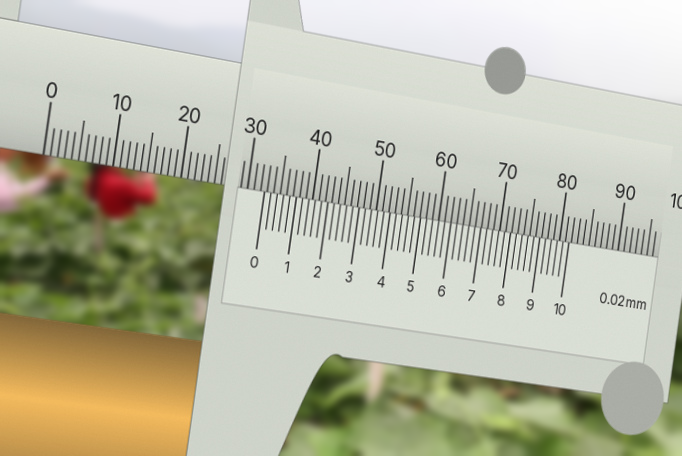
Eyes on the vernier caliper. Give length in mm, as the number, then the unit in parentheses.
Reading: 32.6 (mm)
